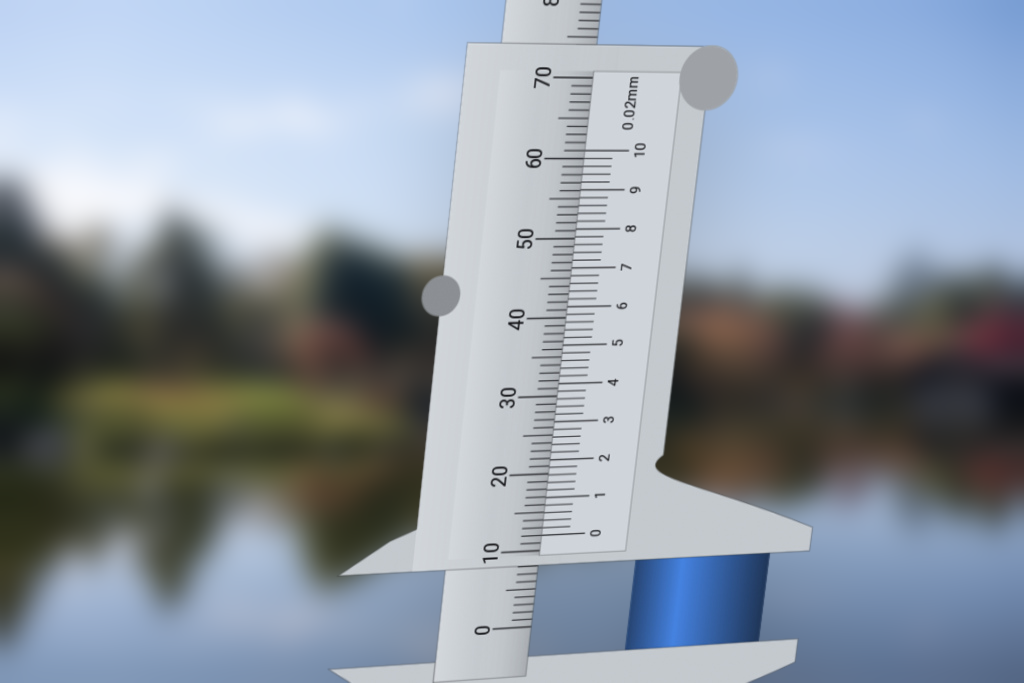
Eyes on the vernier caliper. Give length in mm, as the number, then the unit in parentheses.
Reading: 12.0 (mm)
